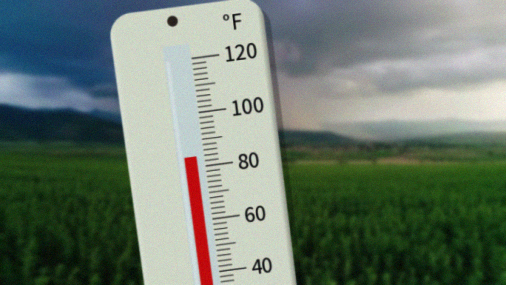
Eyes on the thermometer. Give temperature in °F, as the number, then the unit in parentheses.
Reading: 84 (°F)
